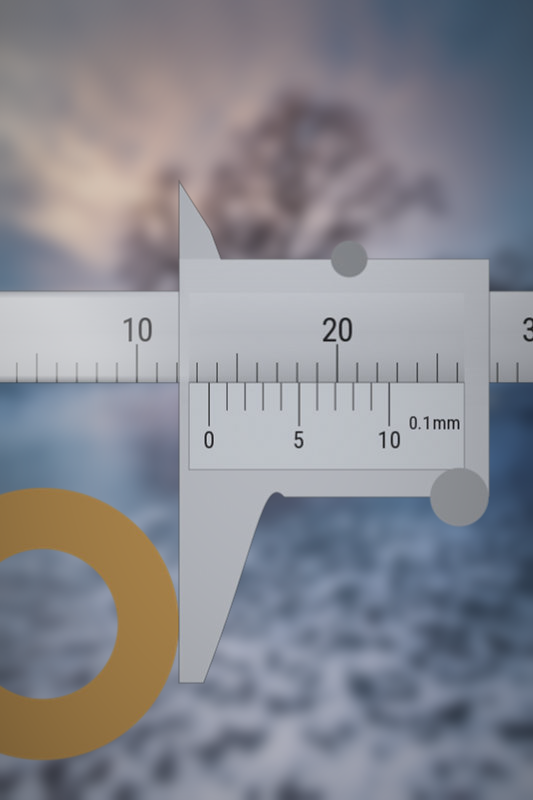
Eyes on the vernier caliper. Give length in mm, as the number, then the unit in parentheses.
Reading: 13.6 (mm)
